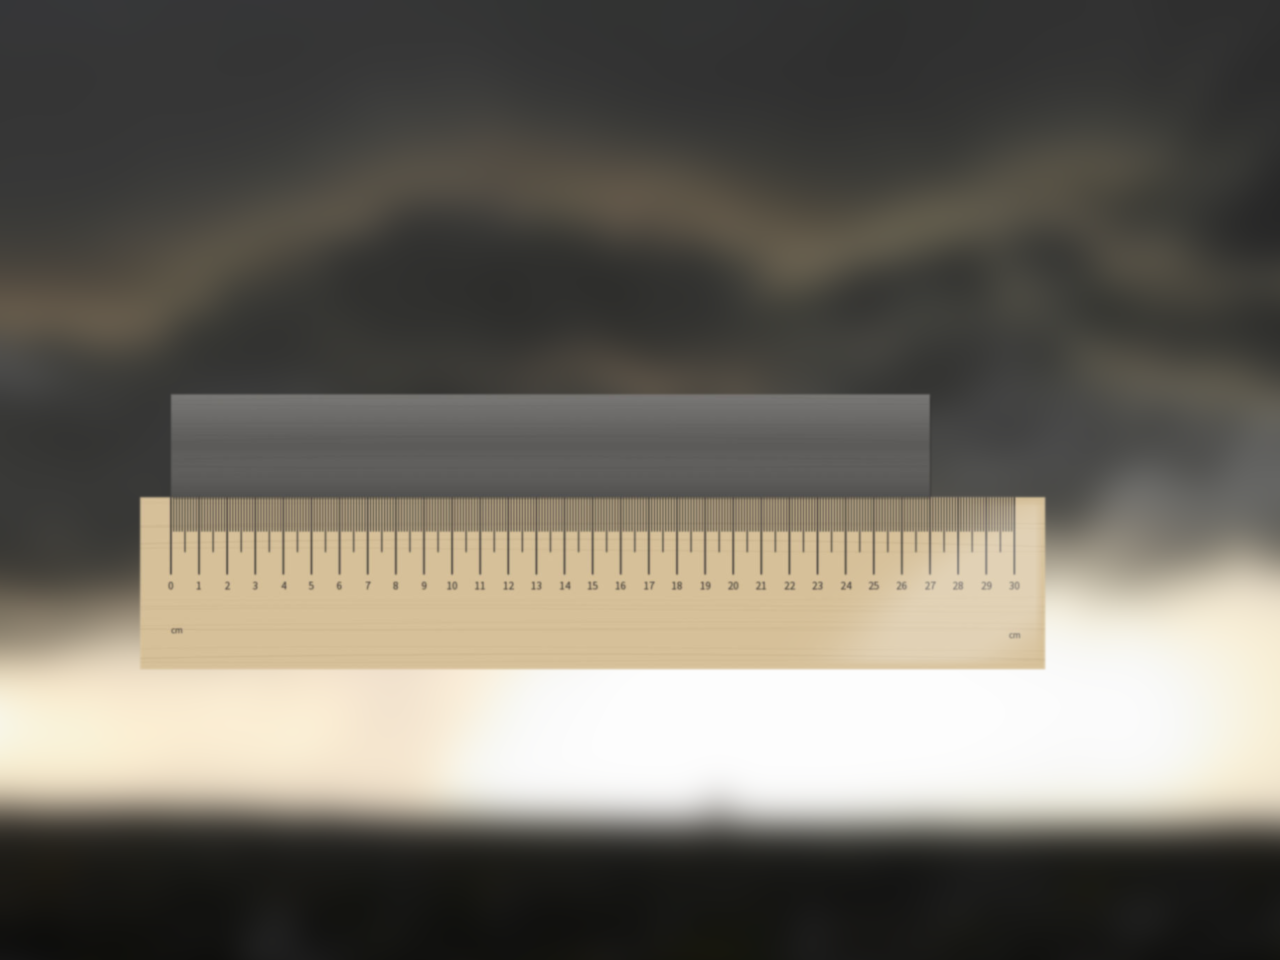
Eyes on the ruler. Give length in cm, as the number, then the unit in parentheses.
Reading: 27 (cm)
